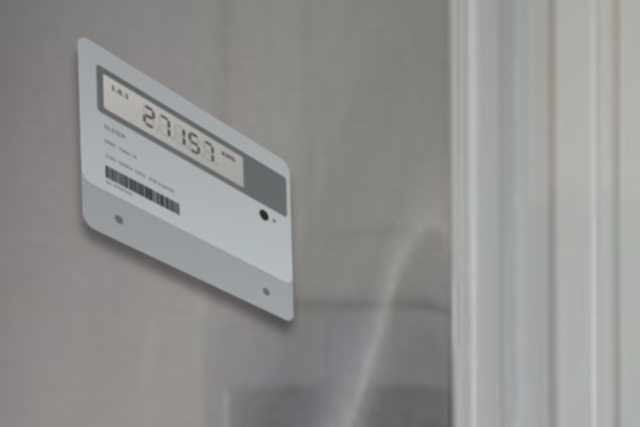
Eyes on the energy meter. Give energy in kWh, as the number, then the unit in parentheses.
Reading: 27157 (kWh)
